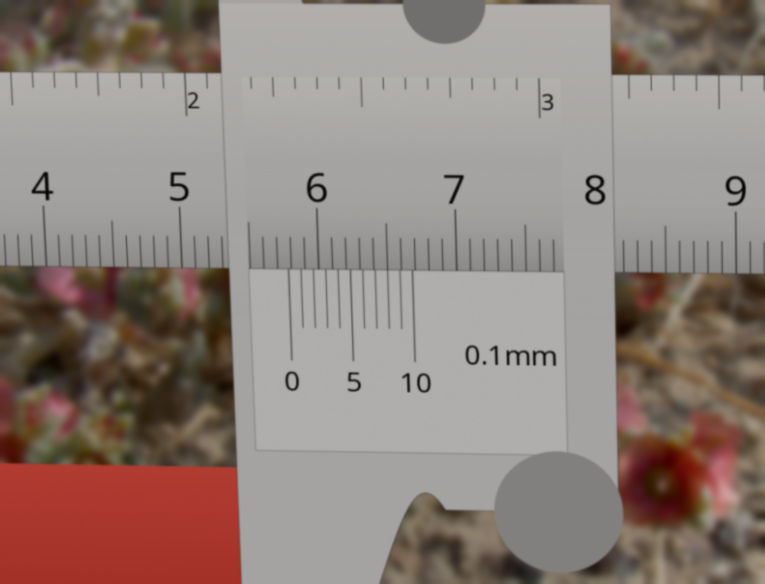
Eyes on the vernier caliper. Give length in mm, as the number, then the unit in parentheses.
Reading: 57.8 (mm)
